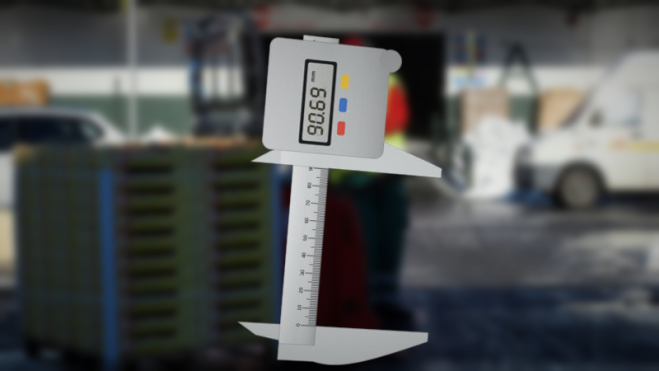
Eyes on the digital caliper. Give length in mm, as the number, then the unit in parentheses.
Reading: 90.69 (mm)
